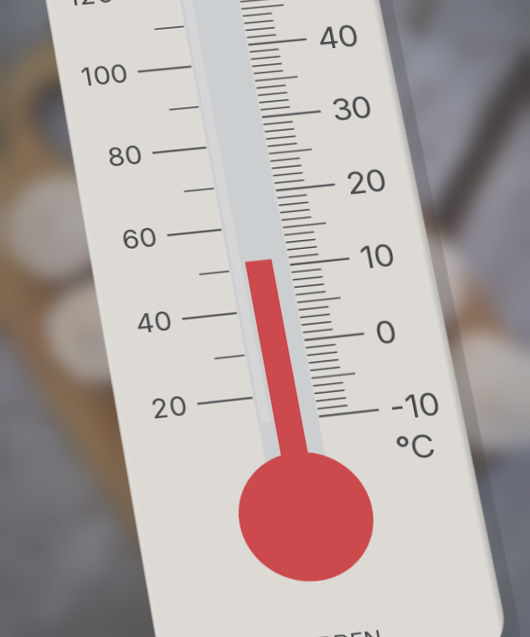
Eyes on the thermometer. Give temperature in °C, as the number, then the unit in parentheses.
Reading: 11 (°C)
